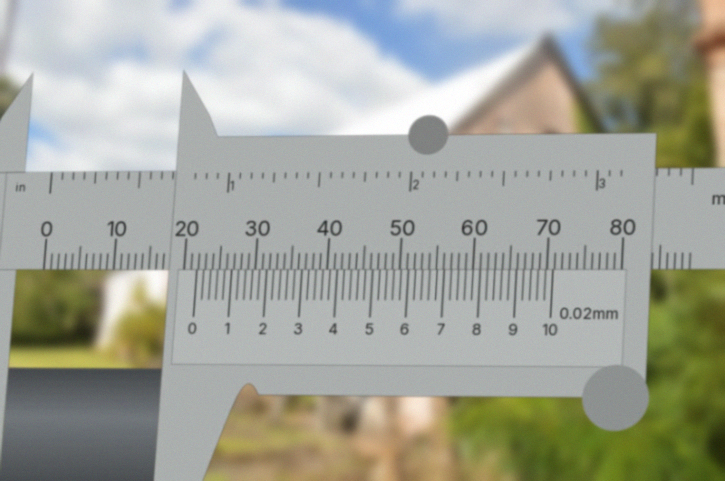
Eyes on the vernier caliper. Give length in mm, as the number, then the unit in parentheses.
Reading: 21.8 (mm)
